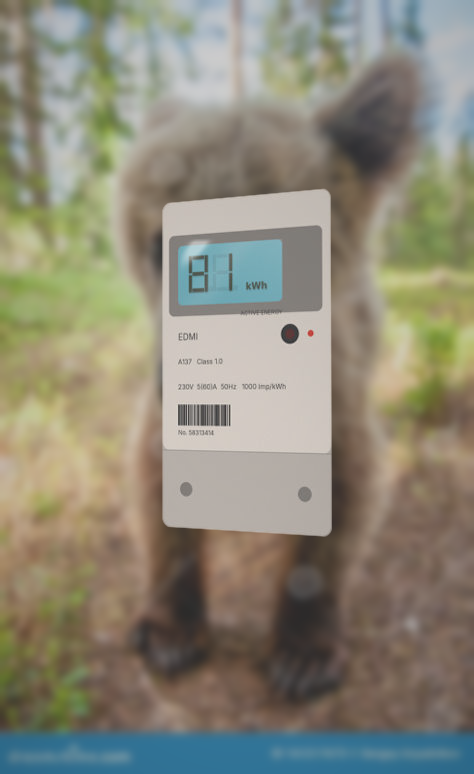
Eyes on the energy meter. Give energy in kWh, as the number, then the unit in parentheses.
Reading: 81 (kWh)
